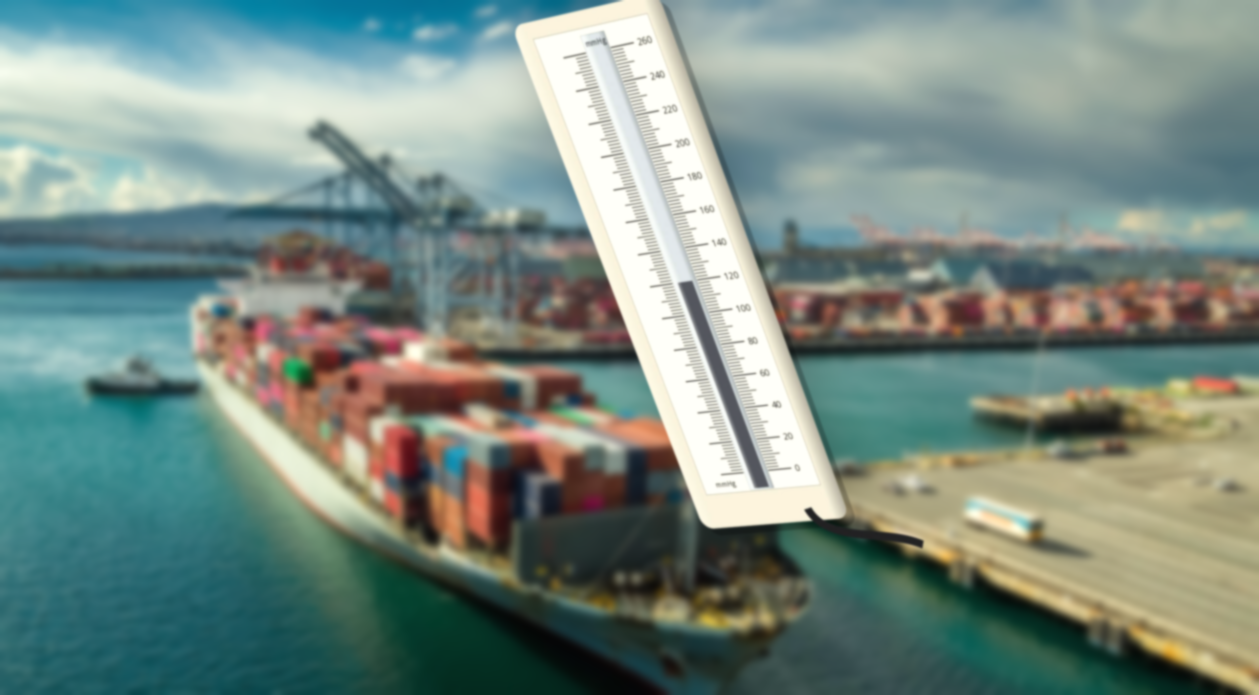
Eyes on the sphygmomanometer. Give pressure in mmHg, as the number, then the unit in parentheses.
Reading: 120 (mmHg)
